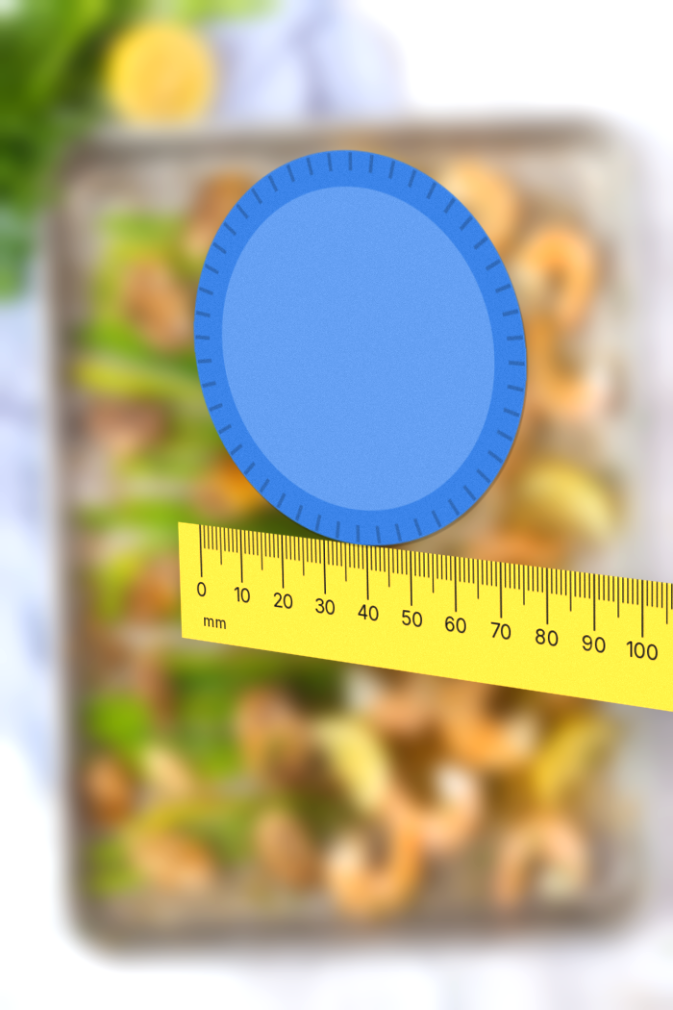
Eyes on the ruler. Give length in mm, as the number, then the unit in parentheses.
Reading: 76 (mm)
